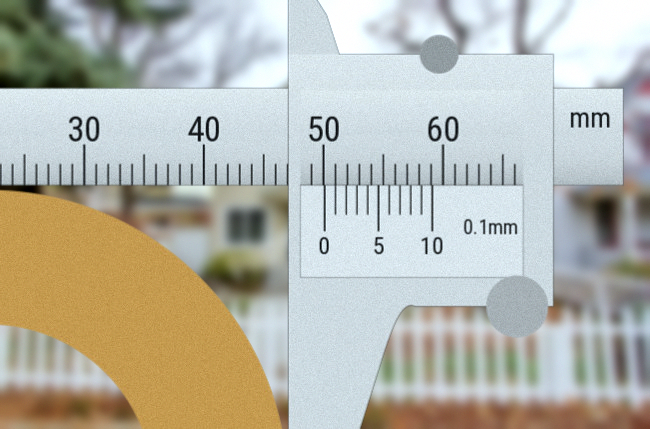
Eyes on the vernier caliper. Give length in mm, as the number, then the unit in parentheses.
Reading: 50.1 (mm)
